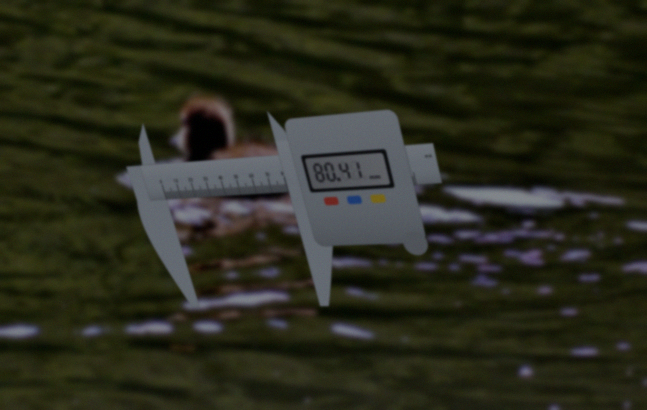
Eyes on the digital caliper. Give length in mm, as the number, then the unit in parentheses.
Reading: 80.41 (mm)
